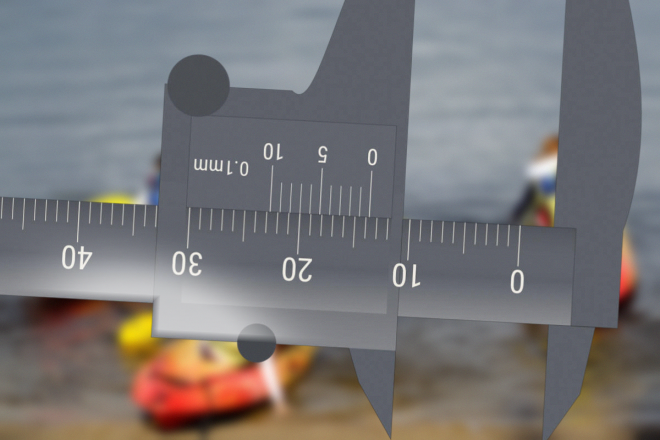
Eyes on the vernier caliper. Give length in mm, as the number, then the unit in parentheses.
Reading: 13.7 (mm)
